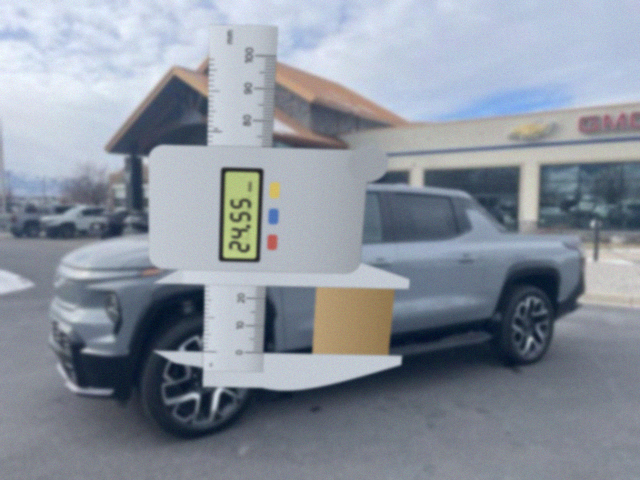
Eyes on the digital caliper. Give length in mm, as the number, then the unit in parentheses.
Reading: 24.55 (mm)
